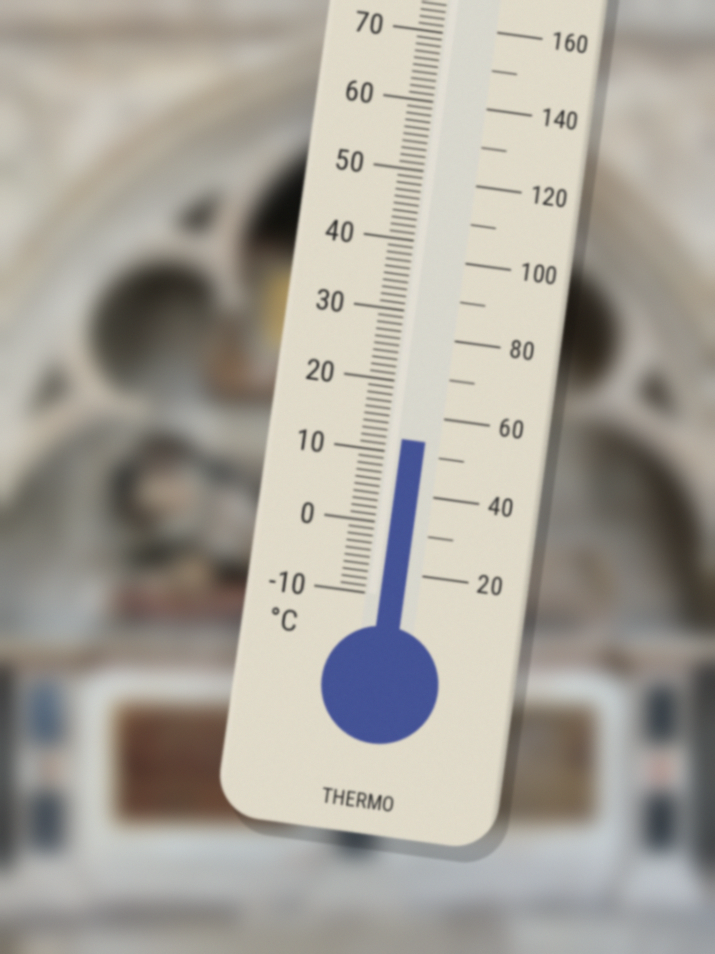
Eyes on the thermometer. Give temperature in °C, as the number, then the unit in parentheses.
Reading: 12 (°C)
